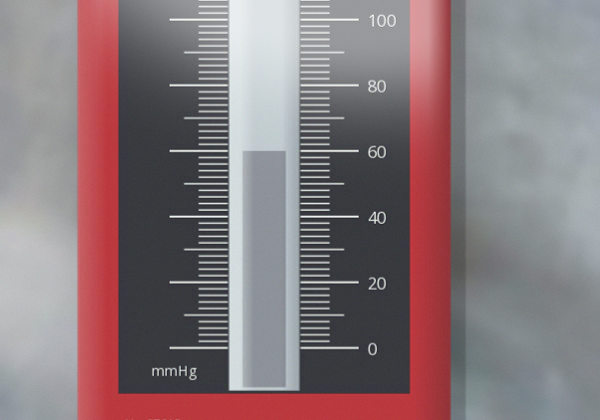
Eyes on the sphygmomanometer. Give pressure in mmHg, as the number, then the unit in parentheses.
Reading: 60 (mmHg)
